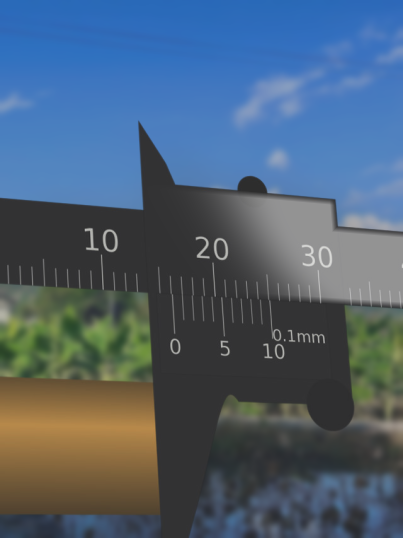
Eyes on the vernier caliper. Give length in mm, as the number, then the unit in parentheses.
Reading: 16.1 (mm)
